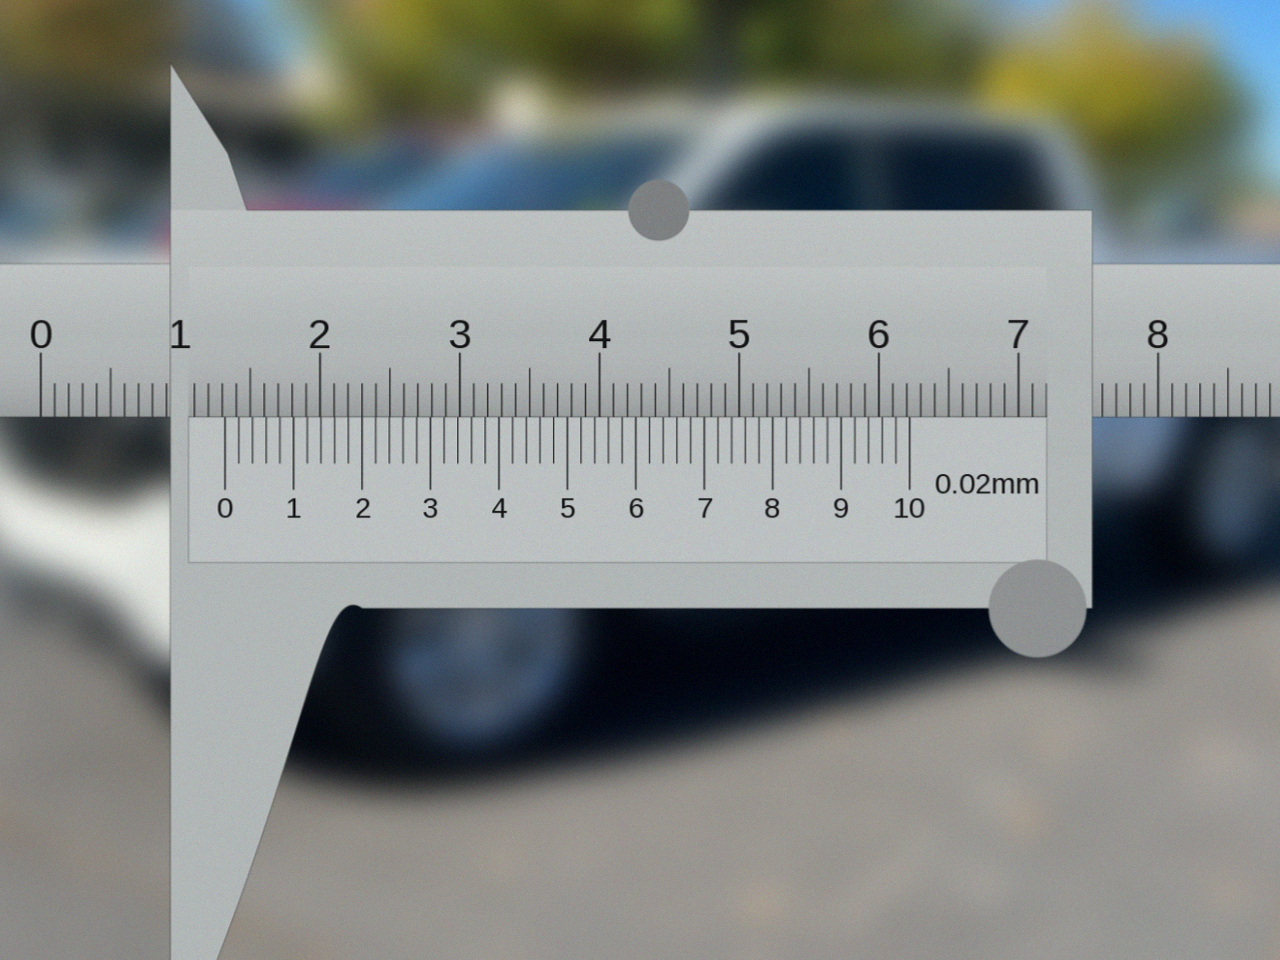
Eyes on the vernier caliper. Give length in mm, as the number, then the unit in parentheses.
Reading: 13.2 (mm)
